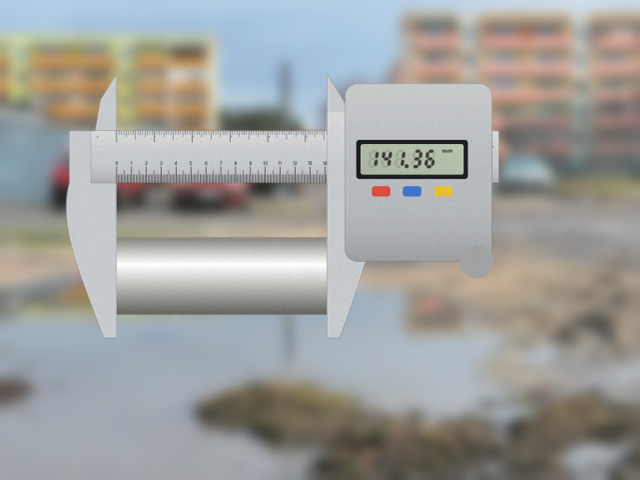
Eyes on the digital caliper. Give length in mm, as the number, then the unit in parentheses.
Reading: 141.36 (mm)
